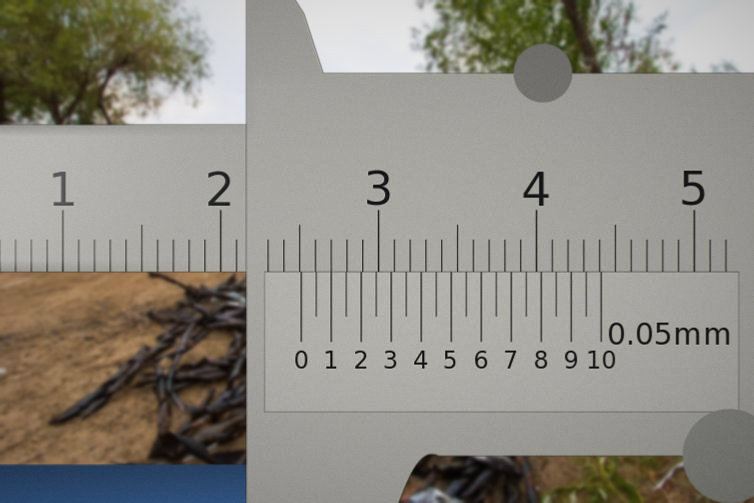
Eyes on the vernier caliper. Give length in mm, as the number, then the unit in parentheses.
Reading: 25.1 (mm)
